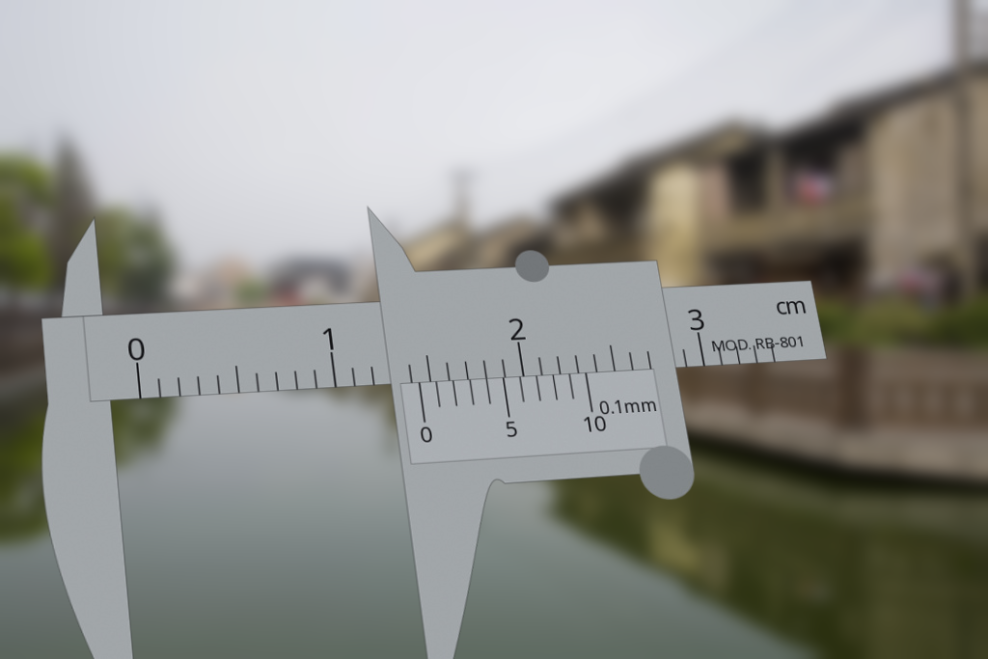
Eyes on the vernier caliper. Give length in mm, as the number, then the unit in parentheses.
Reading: 14.4 (mm)
